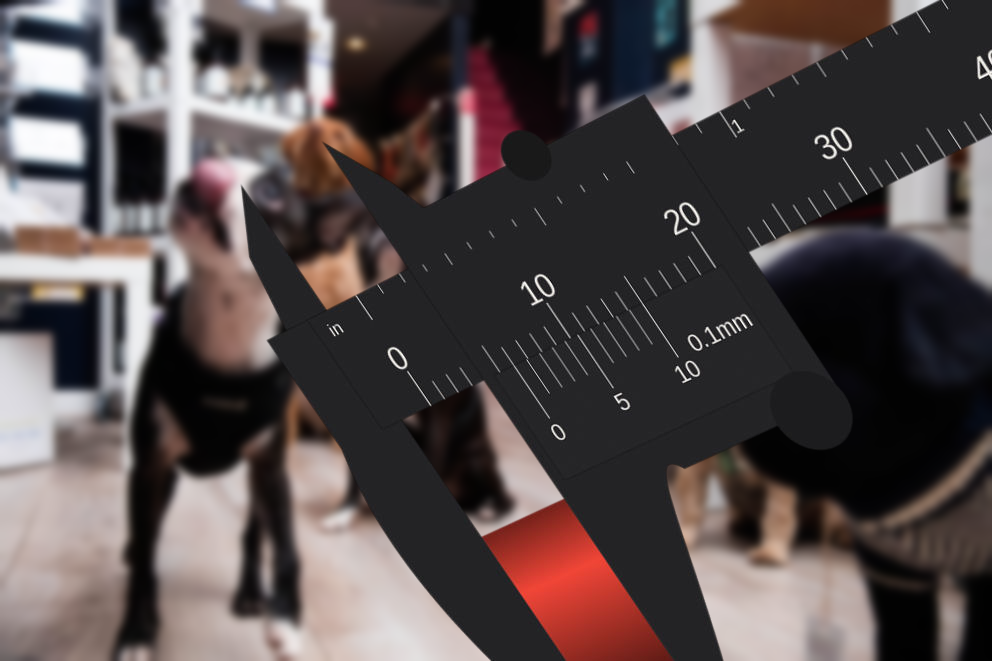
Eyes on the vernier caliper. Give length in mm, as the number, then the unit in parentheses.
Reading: 6.0 (mm)
